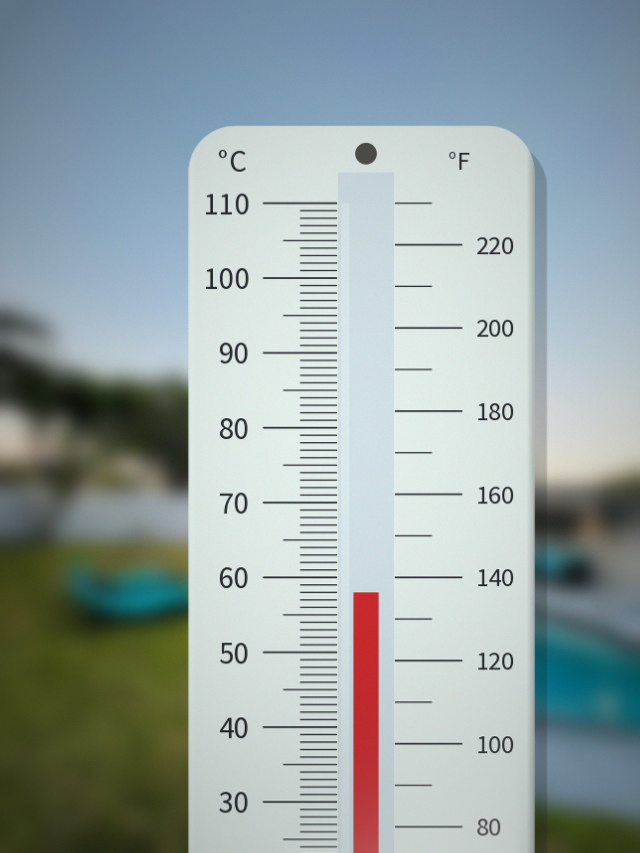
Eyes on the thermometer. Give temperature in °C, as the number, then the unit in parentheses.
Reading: 58 (°C)
